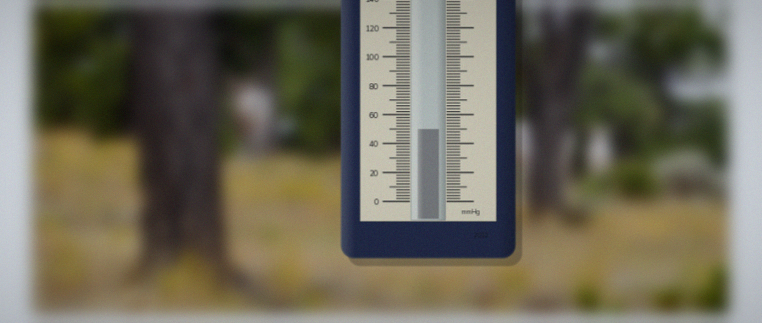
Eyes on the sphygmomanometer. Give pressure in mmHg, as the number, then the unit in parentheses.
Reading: 50 (mmHg)
